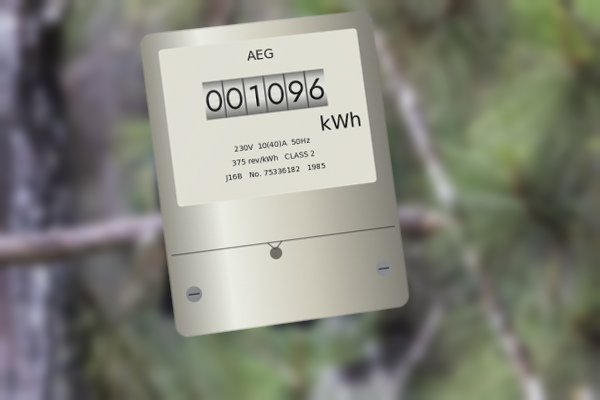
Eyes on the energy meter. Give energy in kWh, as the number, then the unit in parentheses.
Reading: 1096 (kWh)
